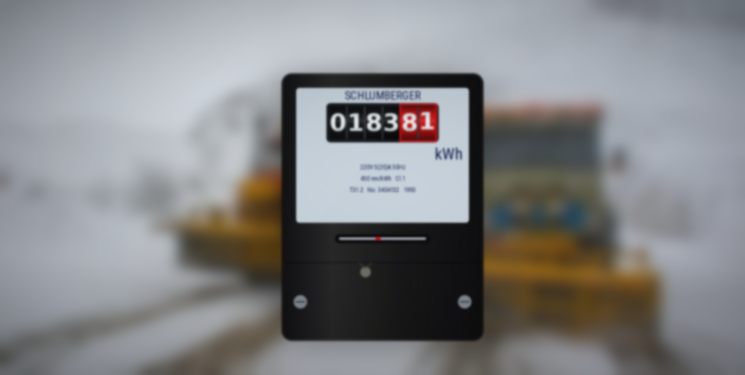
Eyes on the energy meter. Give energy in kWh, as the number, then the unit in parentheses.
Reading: 183.81 (kWh)
